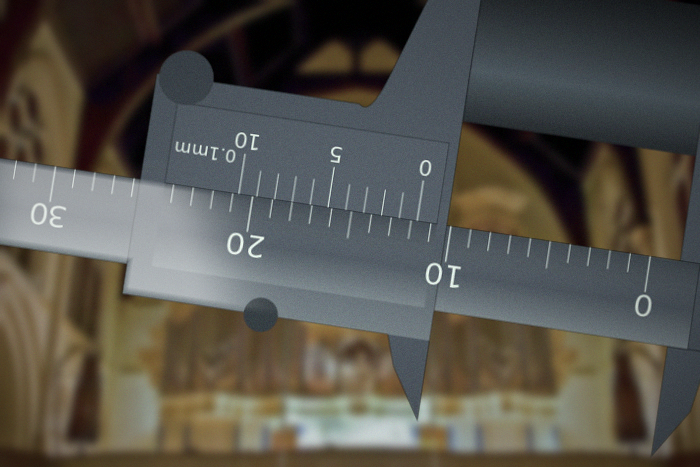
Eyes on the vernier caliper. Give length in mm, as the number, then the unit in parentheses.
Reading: 11.7 (mm)
